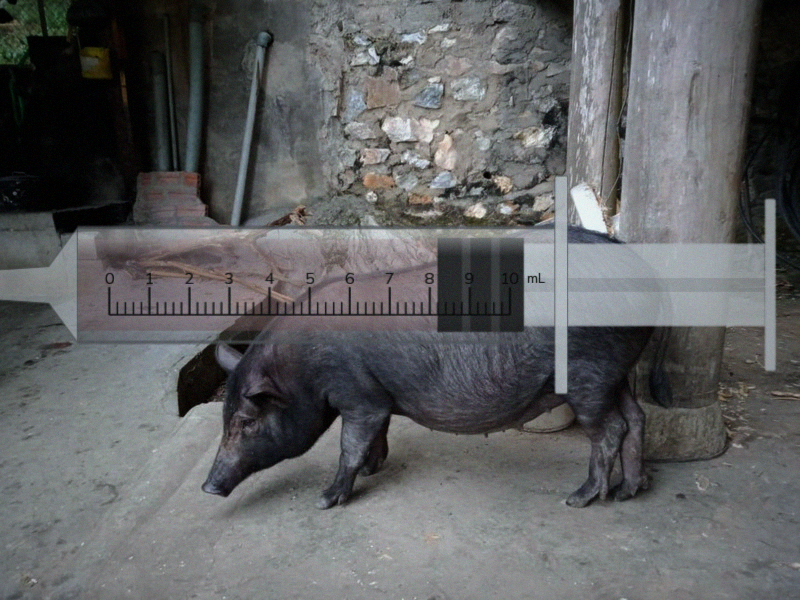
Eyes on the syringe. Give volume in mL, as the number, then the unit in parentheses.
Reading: 8.2 (mL)
